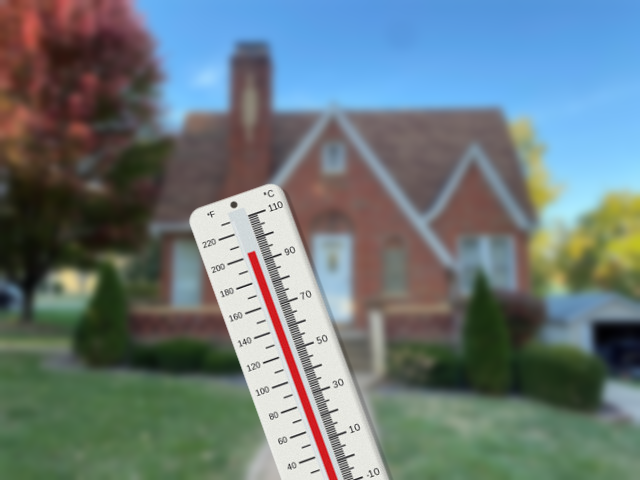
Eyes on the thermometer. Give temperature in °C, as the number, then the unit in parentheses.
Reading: 95 (°C)
